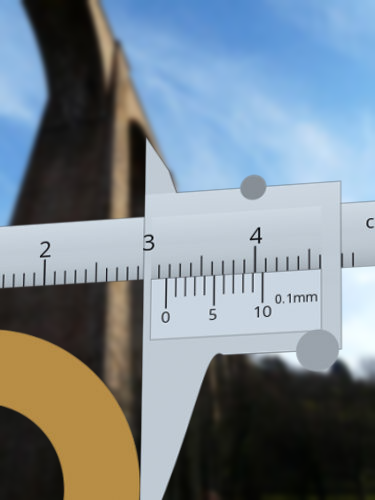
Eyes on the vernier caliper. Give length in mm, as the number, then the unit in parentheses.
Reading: 31.7 (mm)
